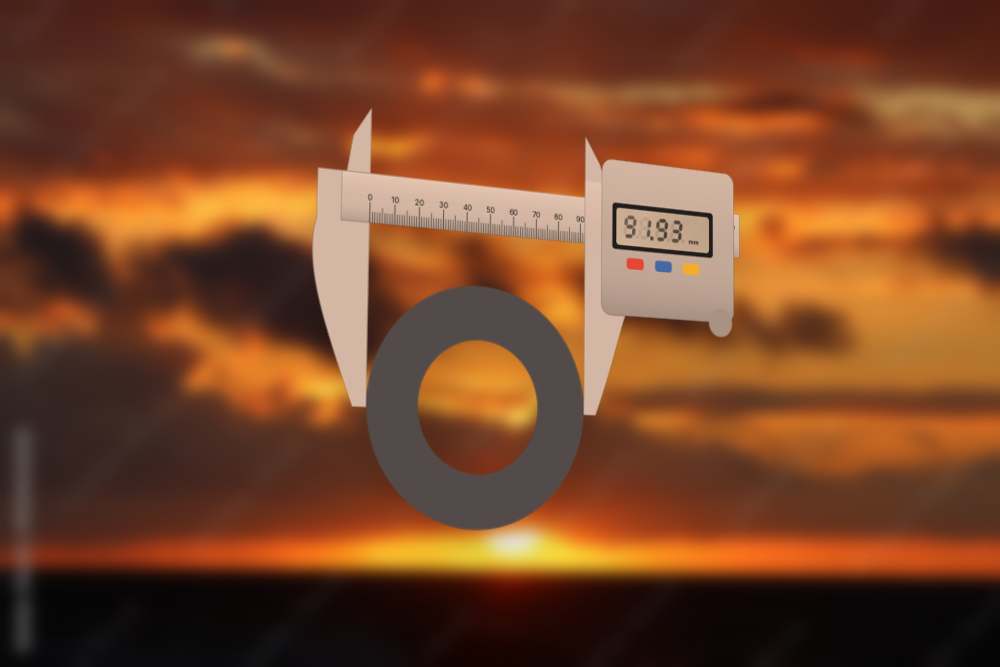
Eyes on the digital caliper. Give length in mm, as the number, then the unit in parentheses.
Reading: 91.93 (mm)
